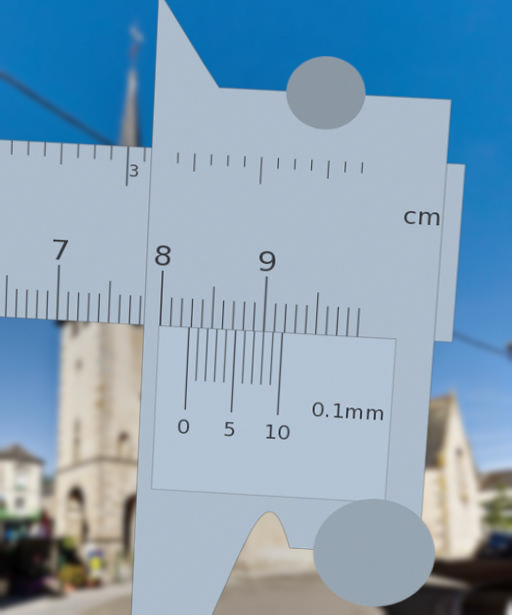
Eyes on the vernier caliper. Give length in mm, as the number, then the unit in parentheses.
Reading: 82.8 (mm)
